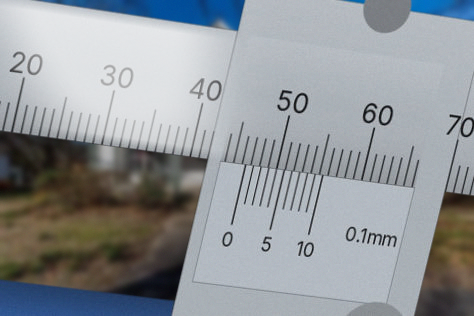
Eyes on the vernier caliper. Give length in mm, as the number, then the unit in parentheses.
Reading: 46.4 (mm)
